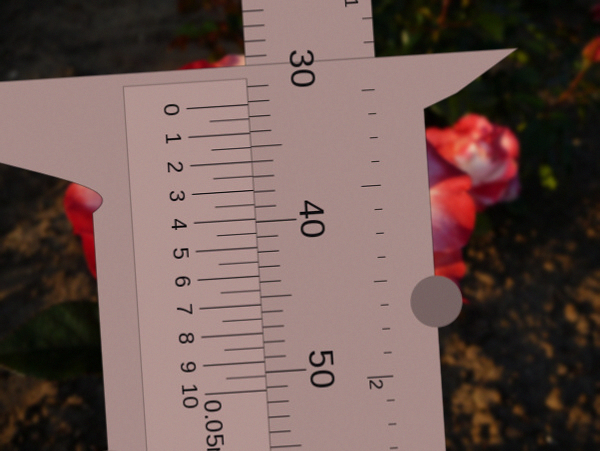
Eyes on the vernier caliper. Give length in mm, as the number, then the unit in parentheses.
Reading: 32.2 (mm)
